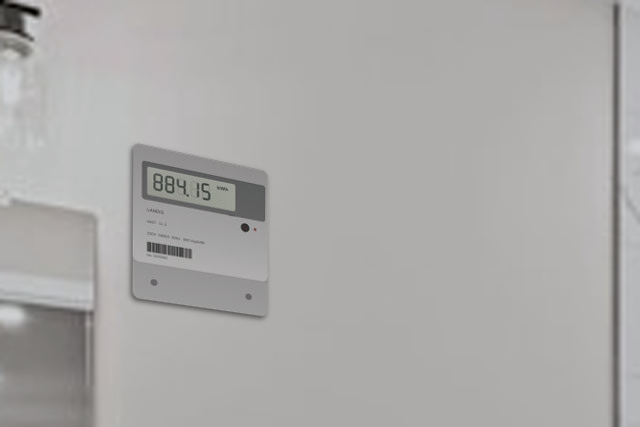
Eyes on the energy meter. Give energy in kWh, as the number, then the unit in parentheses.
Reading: 884.15 (kWh)
